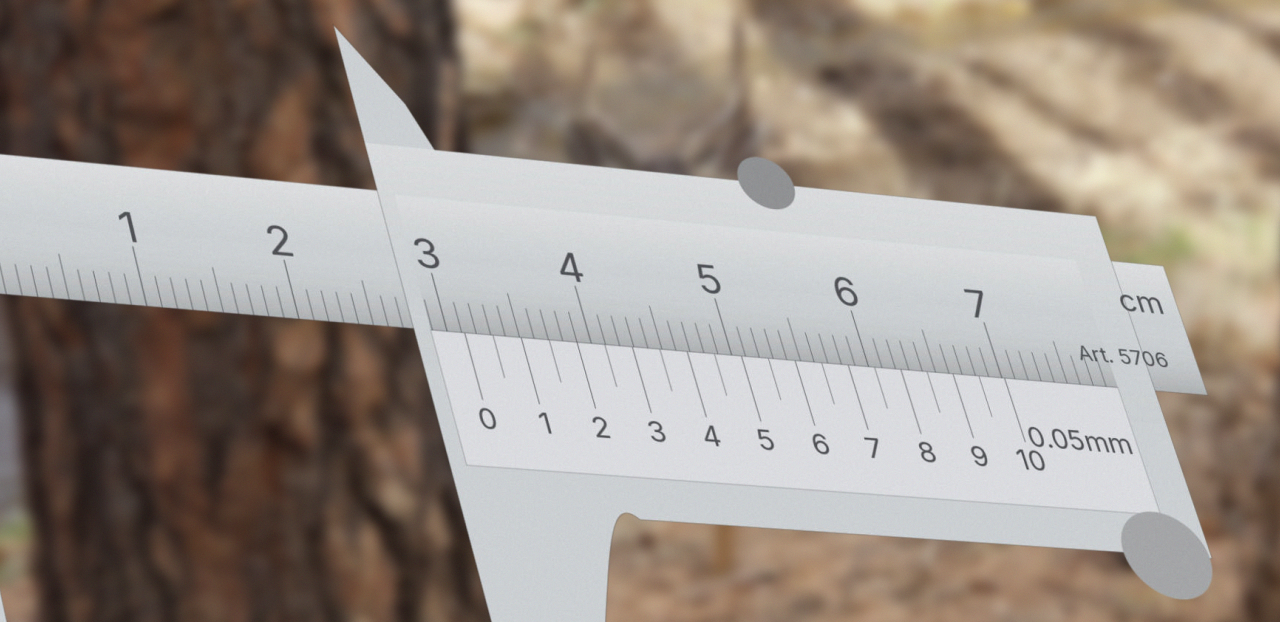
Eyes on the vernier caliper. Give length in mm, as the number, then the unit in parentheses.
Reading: 31.2 (mm)
